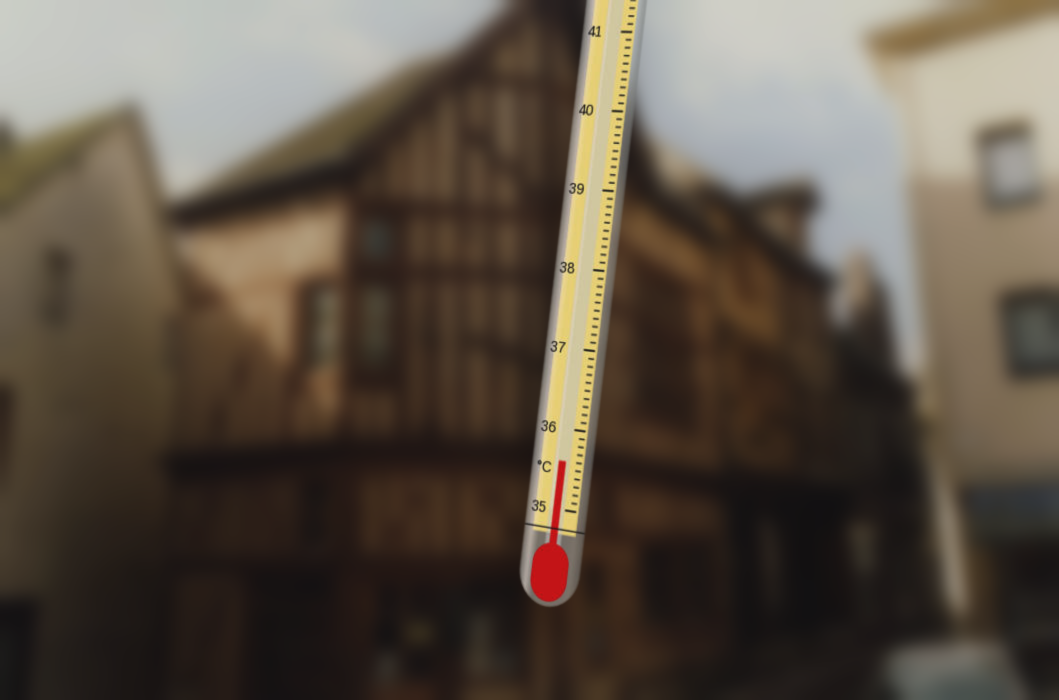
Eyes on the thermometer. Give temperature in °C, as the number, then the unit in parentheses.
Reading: 35.6 (°C)
